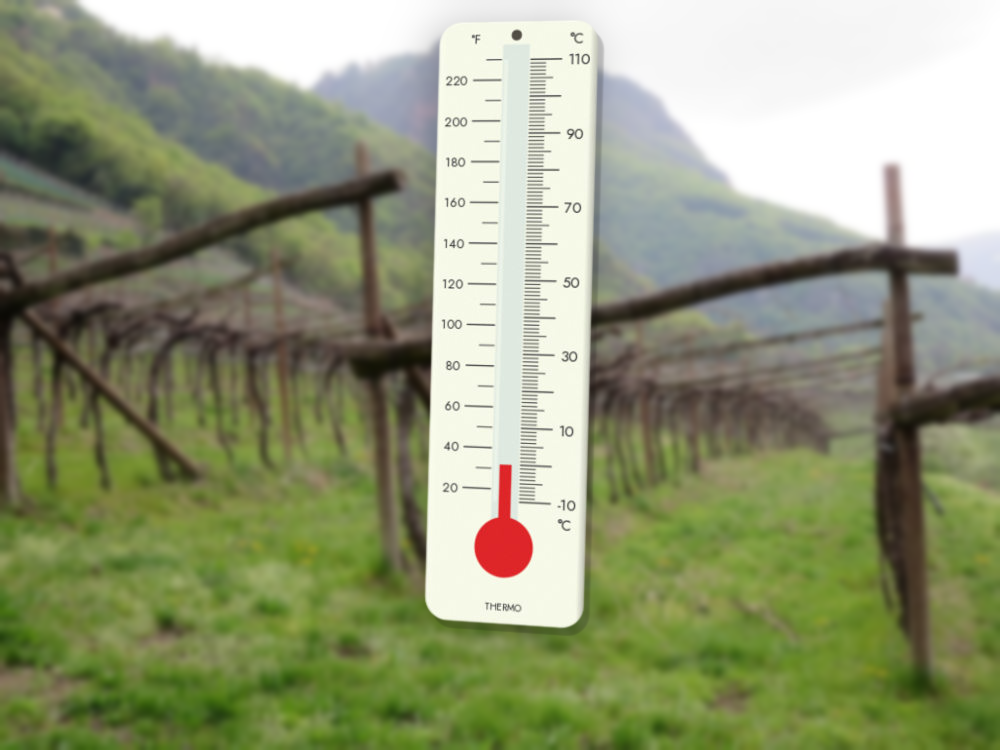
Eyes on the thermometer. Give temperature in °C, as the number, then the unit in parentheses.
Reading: 0 (°C)
